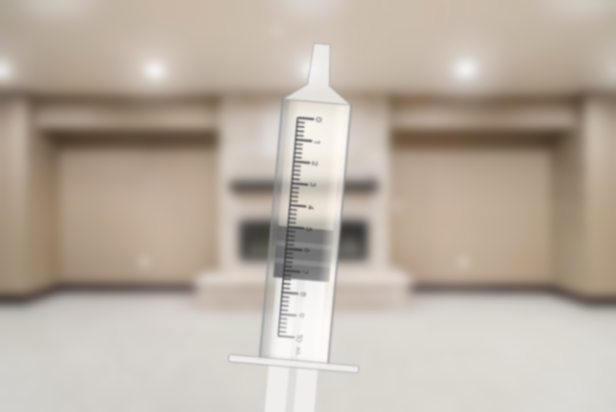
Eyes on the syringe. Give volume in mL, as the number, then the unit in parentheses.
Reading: 5 (mL)
